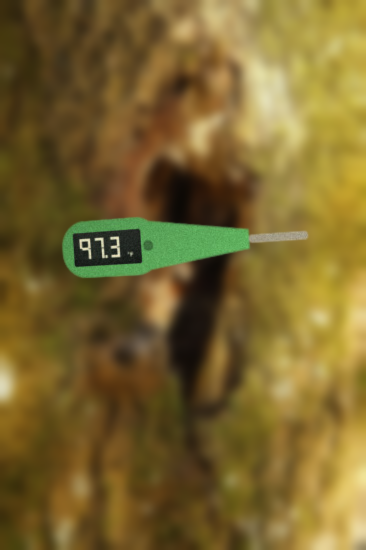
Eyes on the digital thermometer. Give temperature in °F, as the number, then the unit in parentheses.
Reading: 97.3 (°F)
